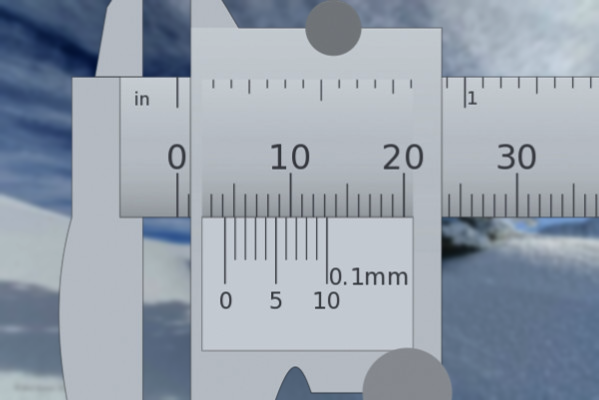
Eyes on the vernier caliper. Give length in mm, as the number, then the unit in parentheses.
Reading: 4.2 (mm)
